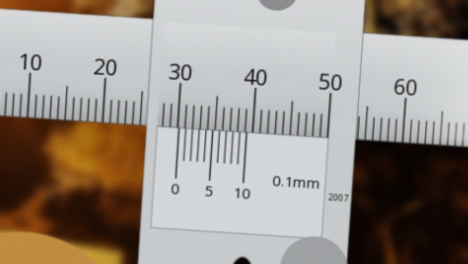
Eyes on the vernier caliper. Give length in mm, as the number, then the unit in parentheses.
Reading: 30.2 (mm)
